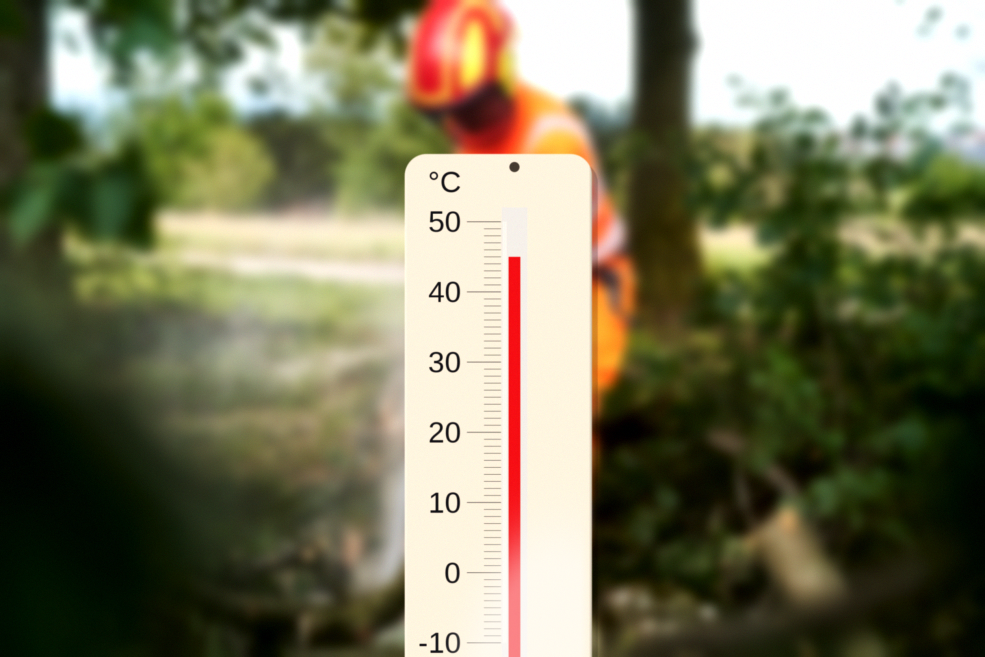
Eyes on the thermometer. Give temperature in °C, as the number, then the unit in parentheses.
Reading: 45 (°C)
